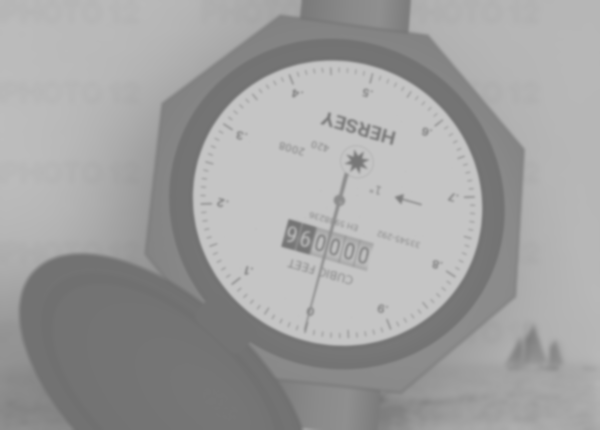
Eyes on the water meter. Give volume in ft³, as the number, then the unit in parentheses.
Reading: 96.00 (ft³)
